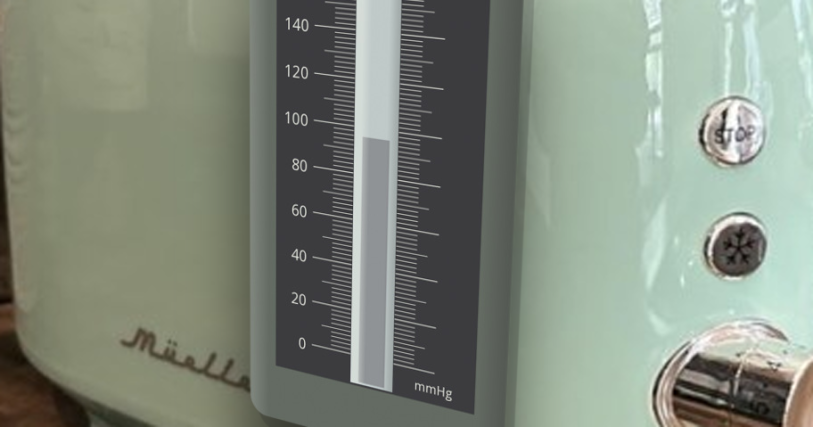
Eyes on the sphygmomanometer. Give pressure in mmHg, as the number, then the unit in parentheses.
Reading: 96 (mmHg)
